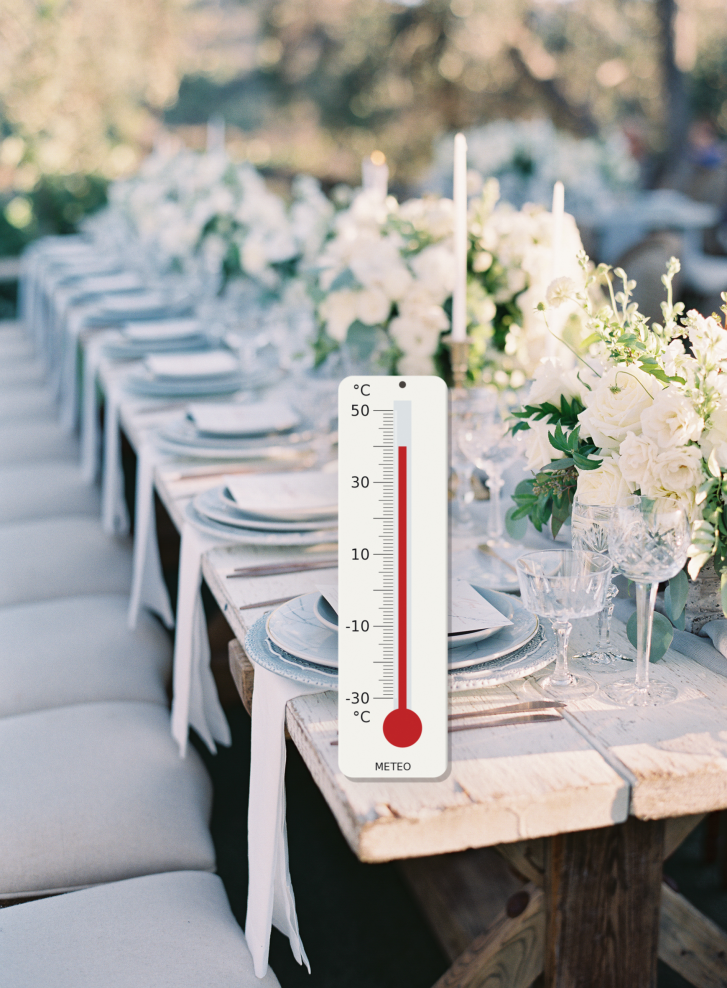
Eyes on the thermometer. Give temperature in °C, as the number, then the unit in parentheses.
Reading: 40 (°C)
